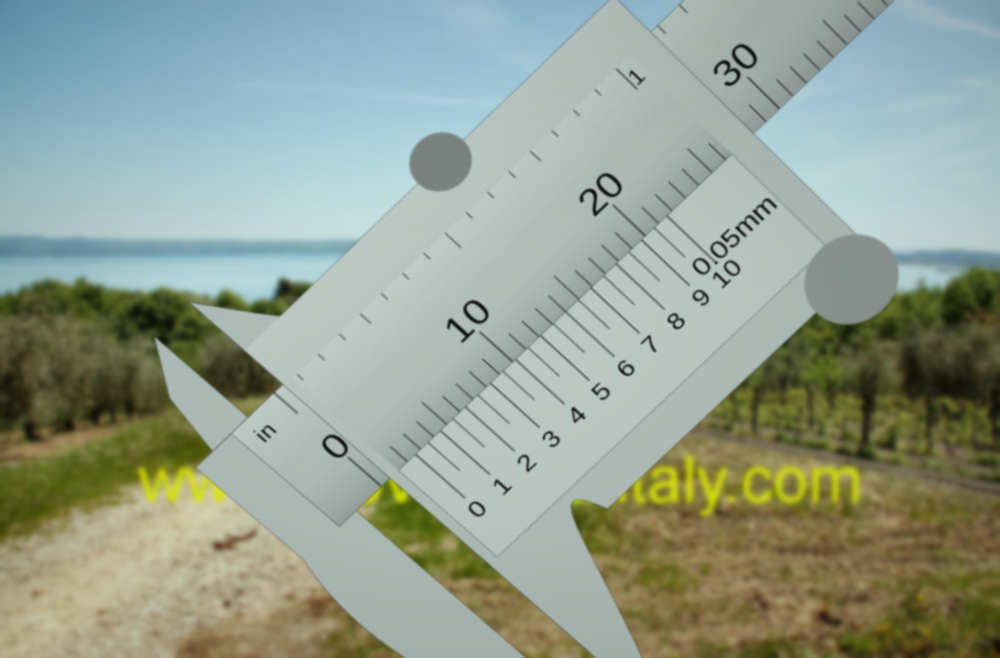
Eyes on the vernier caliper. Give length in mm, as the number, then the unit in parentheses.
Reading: 2.6 (mm)
